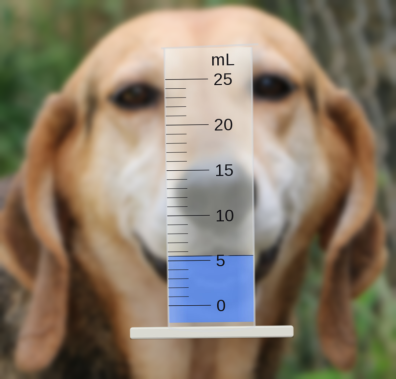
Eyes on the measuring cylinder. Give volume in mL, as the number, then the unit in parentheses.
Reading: 5.5 (mL)
